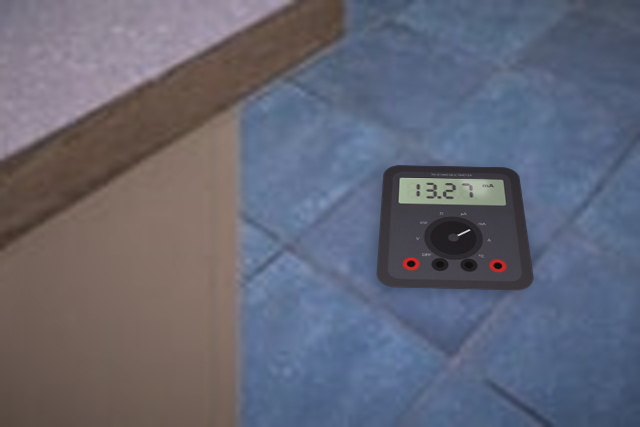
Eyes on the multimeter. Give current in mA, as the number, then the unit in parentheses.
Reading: 13.27 (mA)
